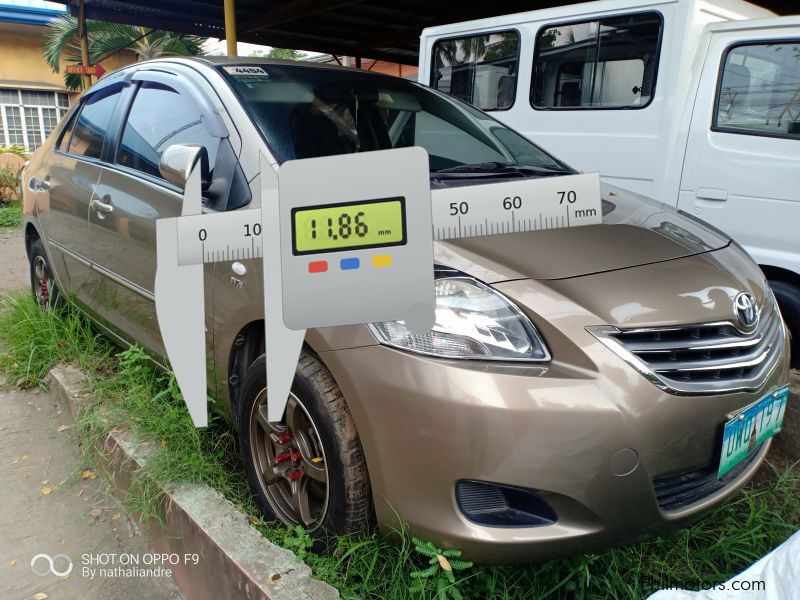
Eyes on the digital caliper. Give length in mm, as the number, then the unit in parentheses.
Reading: 11.86 (mm)
